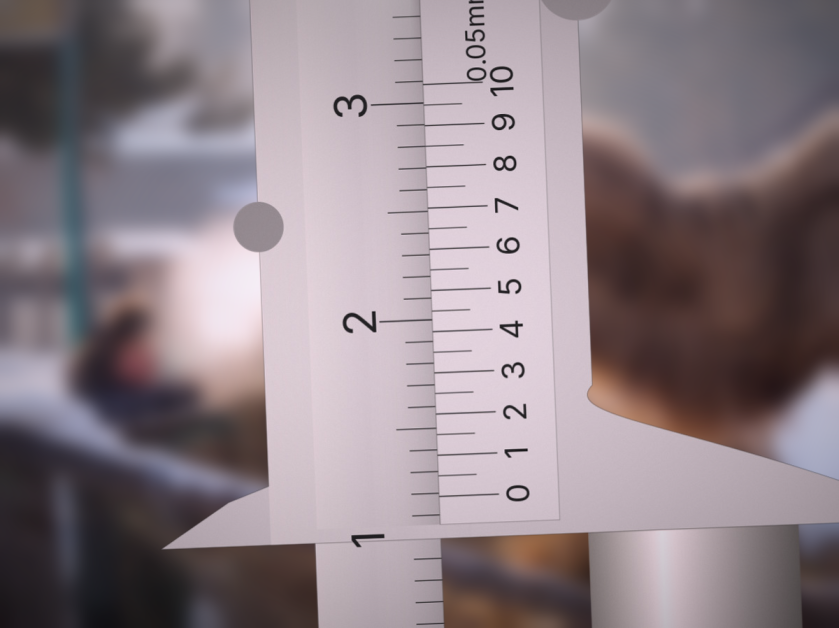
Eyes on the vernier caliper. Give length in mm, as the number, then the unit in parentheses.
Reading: 11.85 (mm)
